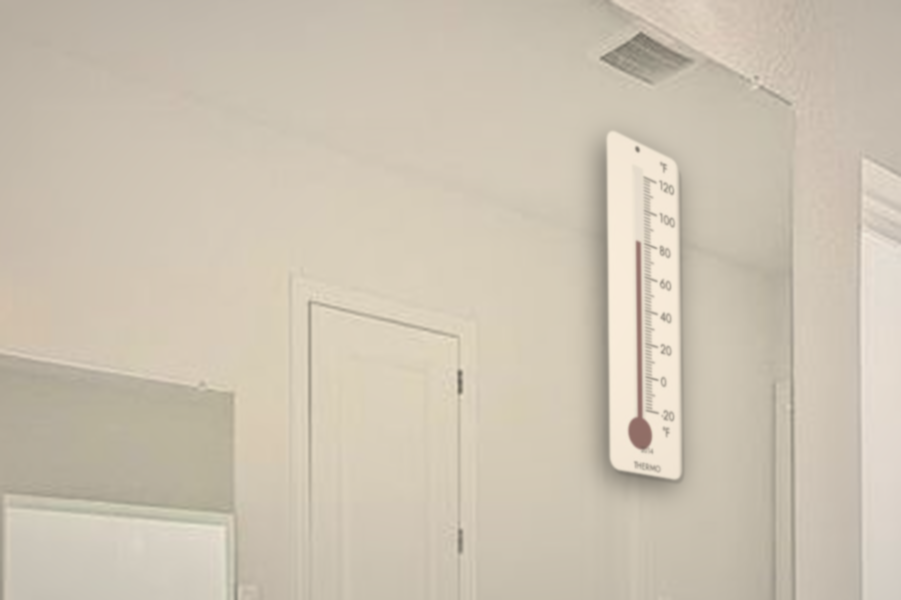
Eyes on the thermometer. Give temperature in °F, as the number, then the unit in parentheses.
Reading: 80 (°F)
